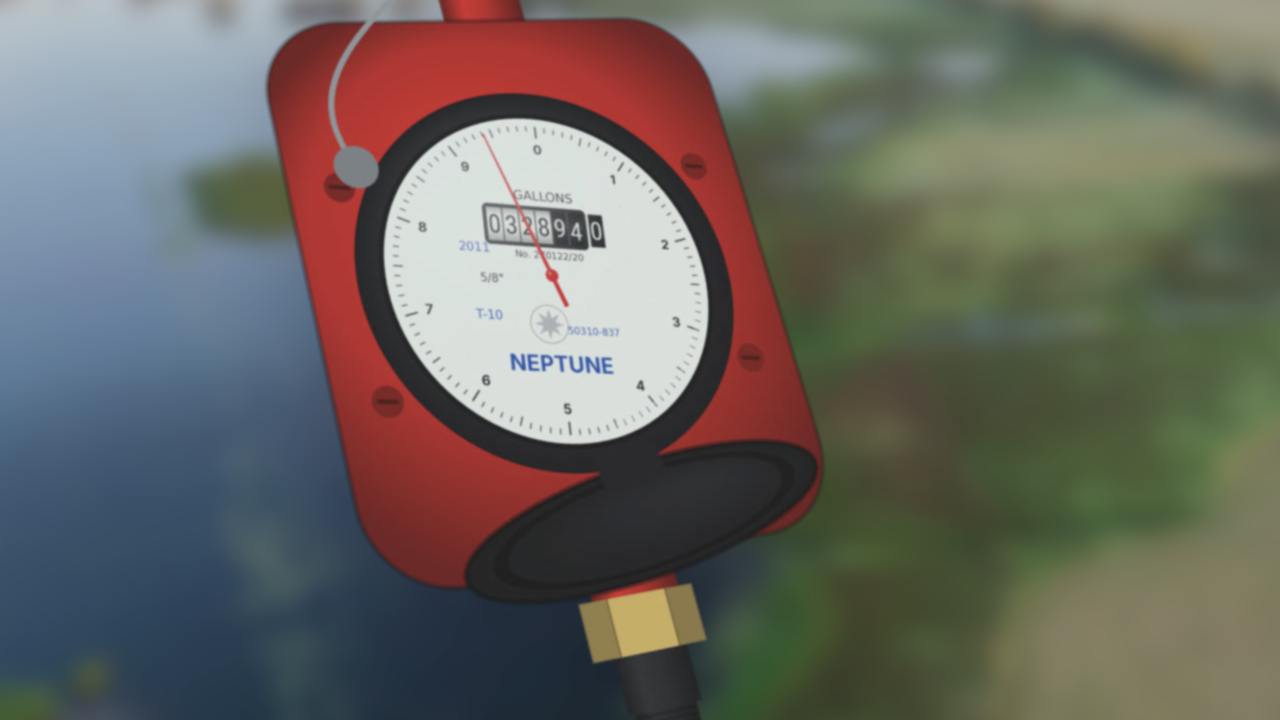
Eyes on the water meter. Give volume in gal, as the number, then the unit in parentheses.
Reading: 328939.4 (gal)
